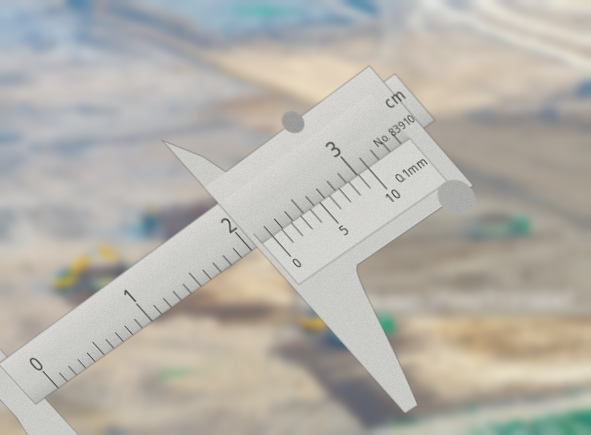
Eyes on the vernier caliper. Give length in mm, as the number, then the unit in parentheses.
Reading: 22.0 (mm)
